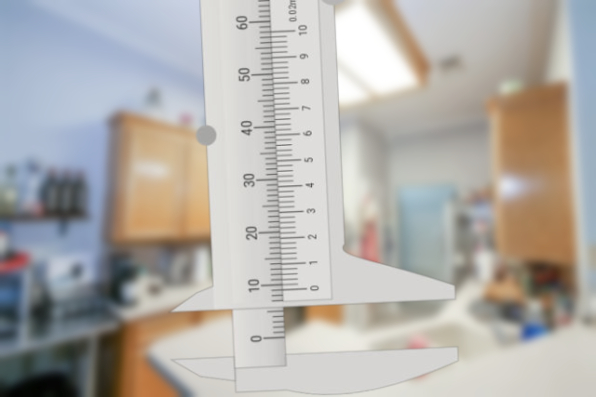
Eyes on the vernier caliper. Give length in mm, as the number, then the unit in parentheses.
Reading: 9.0 (mm)
